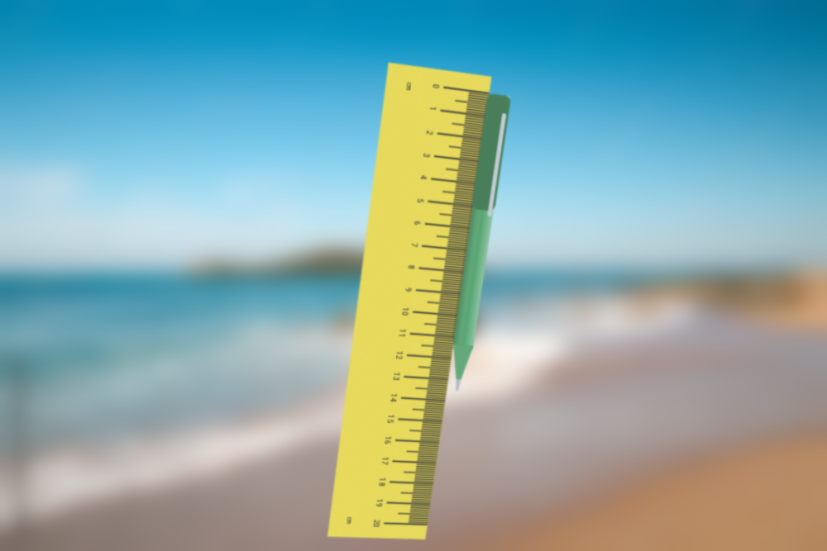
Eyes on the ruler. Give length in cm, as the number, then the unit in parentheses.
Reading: 13.5 (cm)
